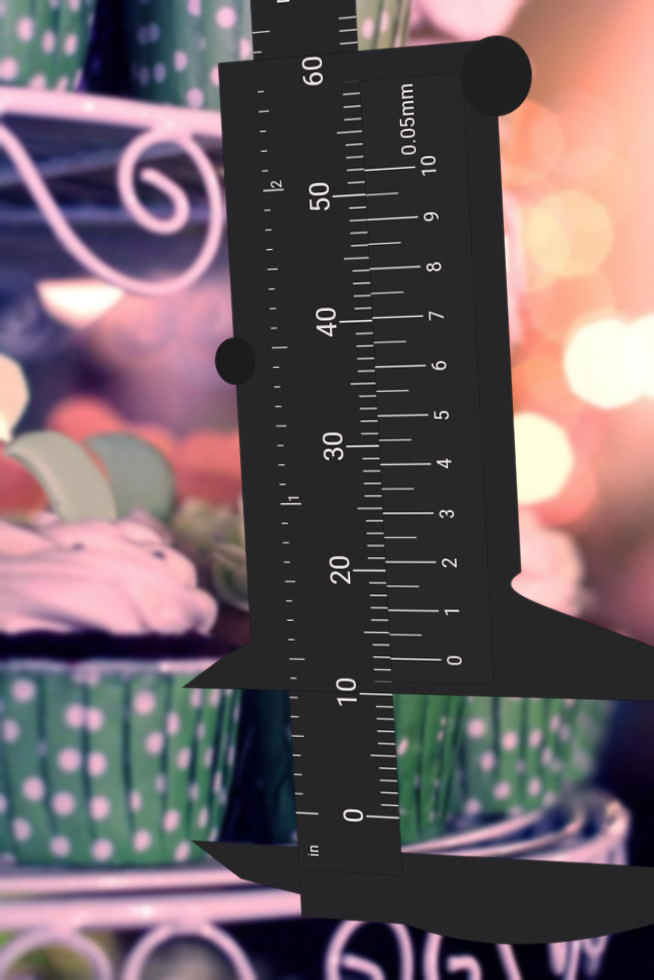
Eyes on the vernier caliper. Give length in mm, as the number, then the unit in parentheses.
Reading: 12.9 (mm)
